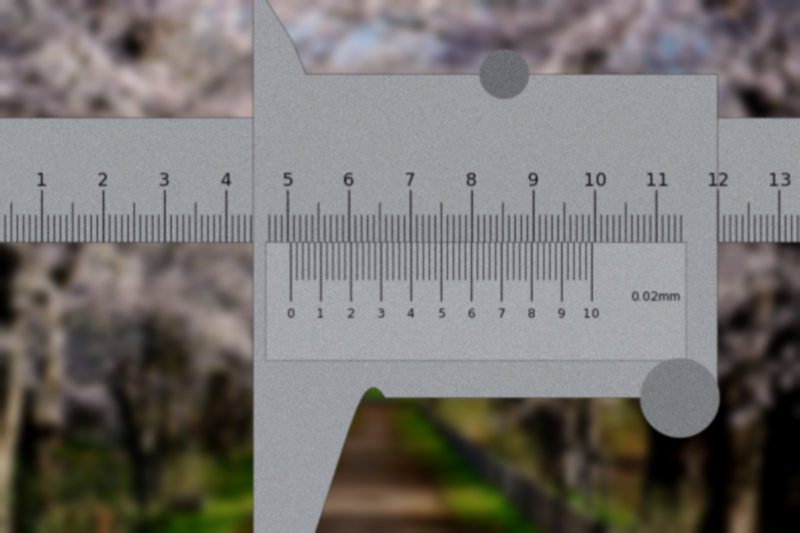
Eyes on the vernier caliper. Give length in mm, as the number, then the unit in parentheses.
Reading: 50.5 (mm)
